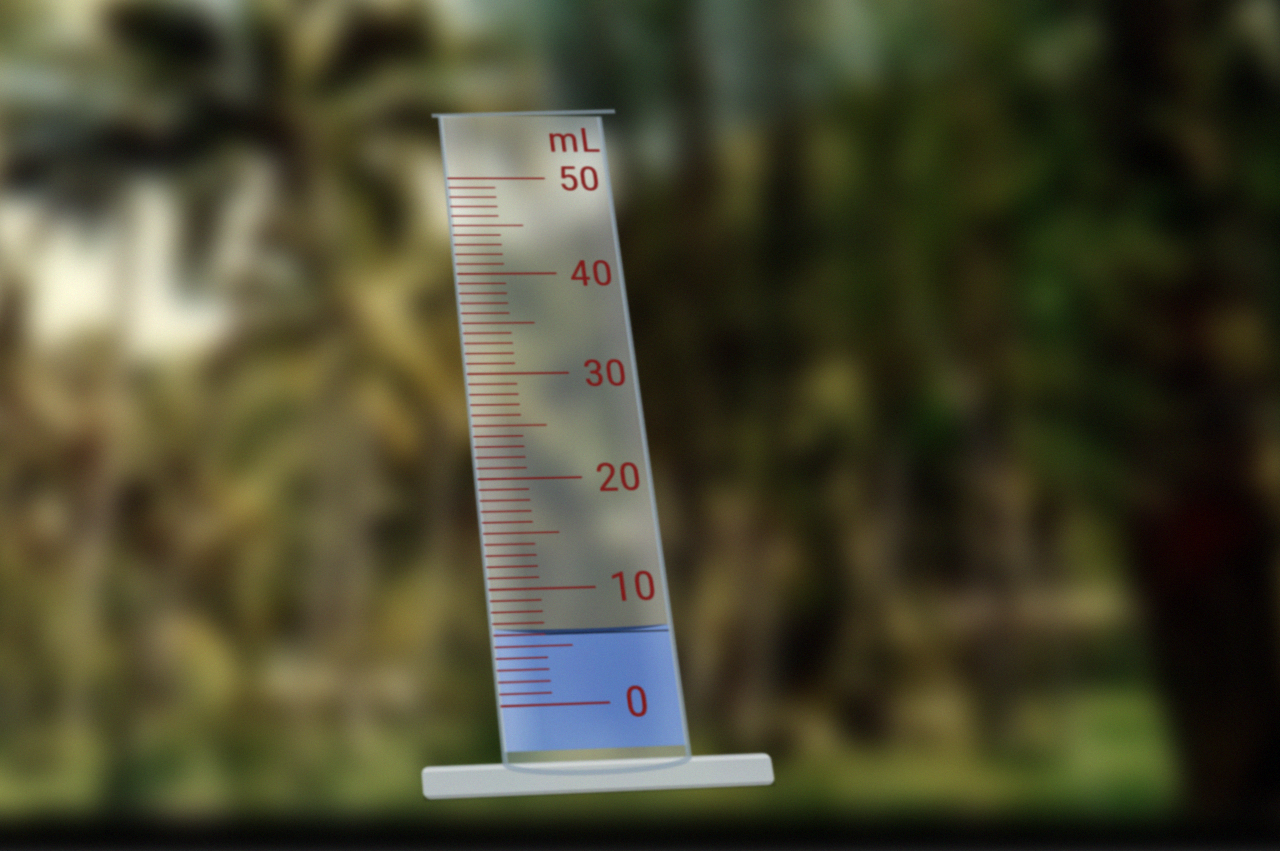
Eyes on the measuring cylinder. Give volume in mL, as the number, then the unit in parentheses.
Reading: 6 (mL)
